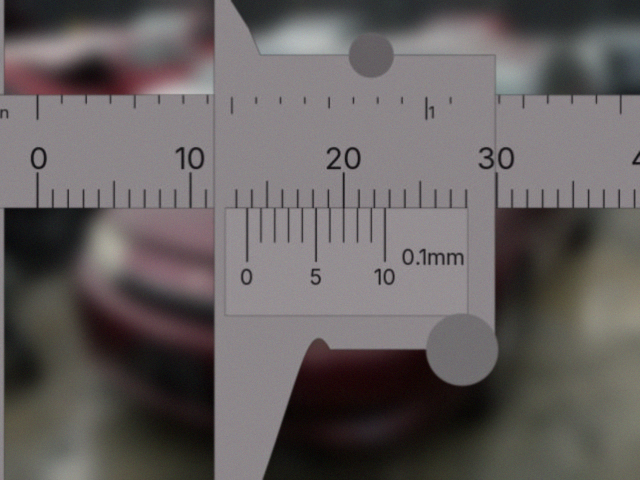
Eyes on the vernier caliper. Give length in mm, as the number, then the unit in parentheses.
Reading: 13.7 (mm)
